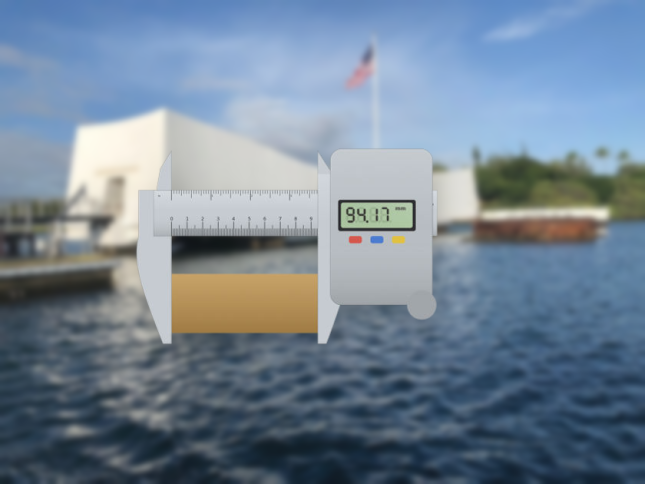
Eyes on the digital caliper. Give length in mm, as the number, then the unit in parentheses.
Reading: 94.17 (mm)
